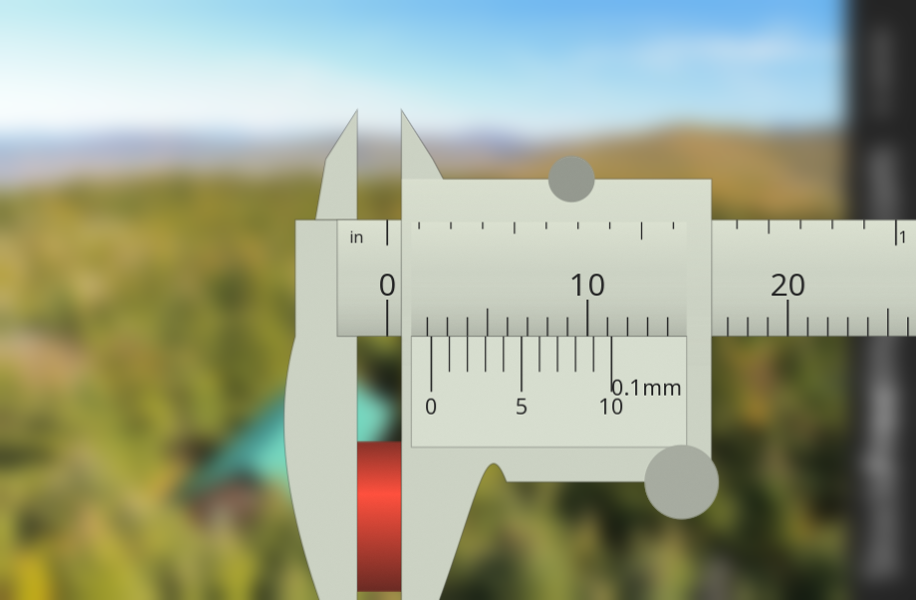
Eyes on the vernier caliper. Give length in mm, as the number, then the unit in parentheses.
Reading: 2.2 (mm)
